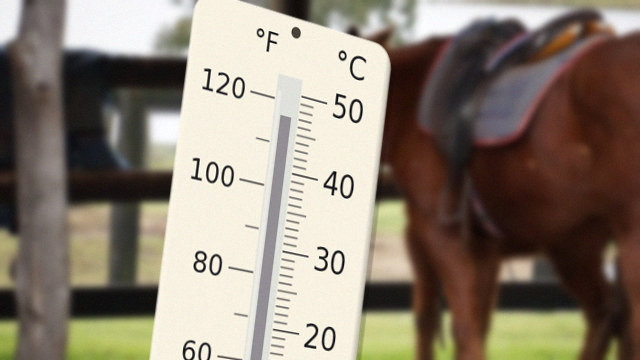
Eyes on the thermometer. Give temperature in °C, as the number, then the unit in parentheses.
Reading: 47 (°C)
